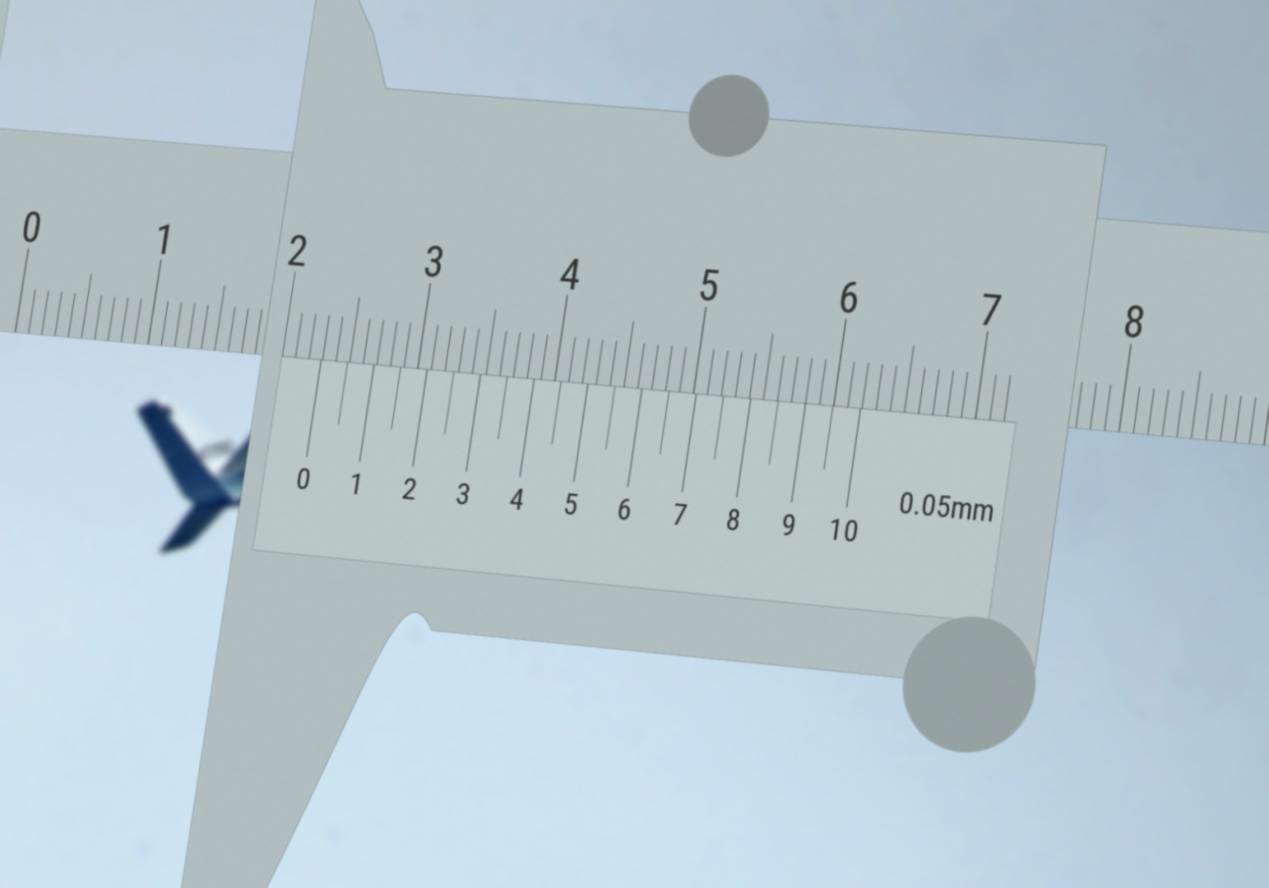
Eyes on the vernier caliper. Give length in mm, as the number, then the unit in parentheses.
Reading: 22.9 (mm)
